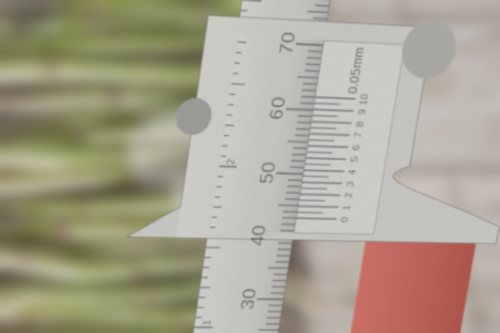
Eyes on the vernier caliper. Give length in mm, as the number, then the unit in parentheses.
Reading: 43.0 (mm)
